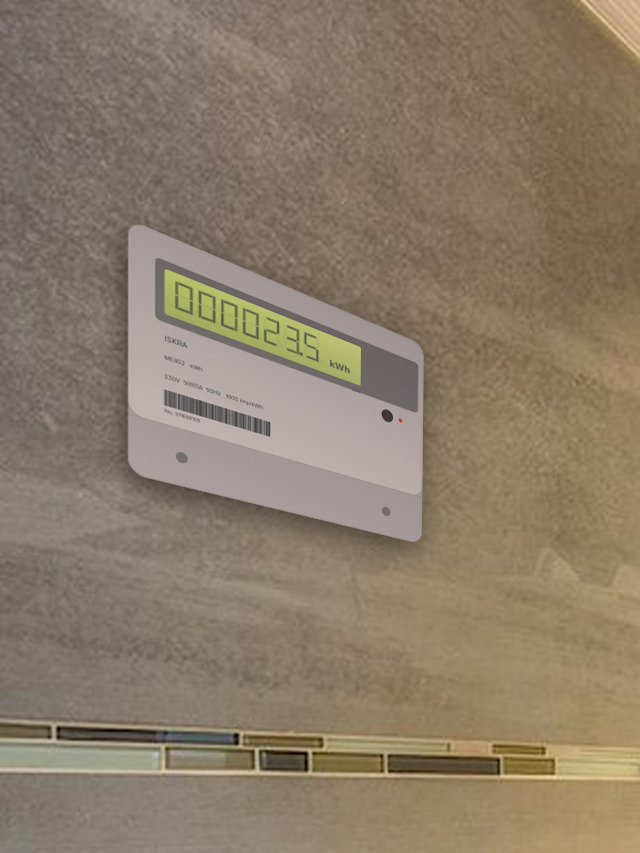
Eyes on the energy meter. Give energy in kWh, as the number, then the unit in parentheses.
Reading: 23.5 (kWh)
